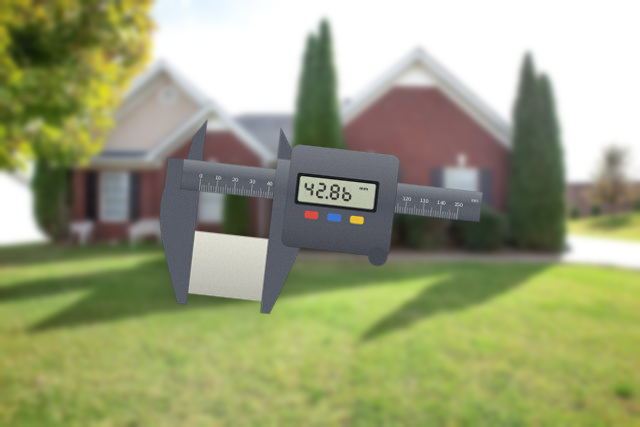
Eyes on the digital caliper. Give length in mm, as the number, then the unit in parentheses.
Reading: 42.86 (mm)
